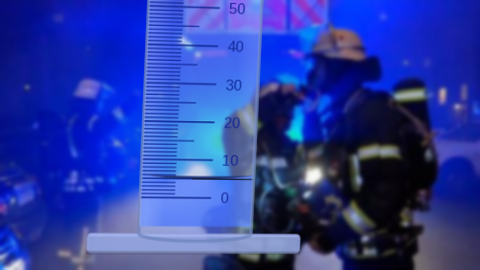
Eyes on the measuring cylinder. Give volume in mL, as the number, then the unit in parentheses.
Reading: 5 (mL)
